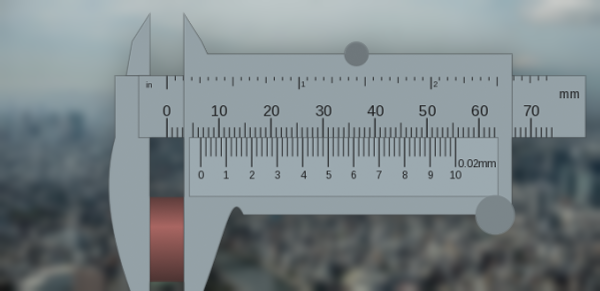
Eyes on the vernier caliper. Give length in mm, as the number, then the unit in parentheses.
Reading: 6.5 (mm)
